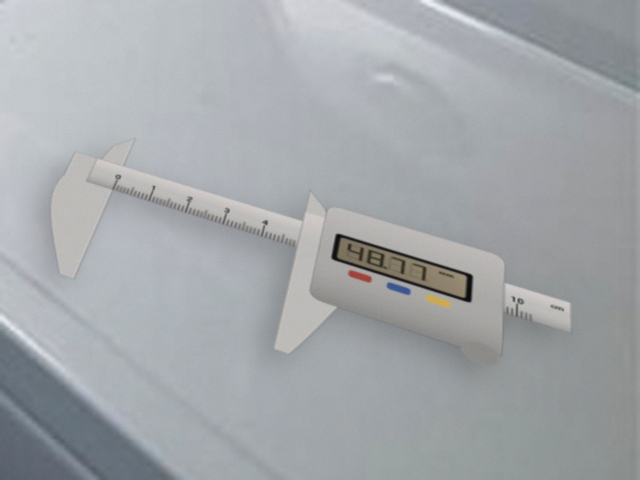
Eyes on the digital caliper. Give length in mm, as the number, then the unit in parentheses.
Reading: 48.77 (mm)
